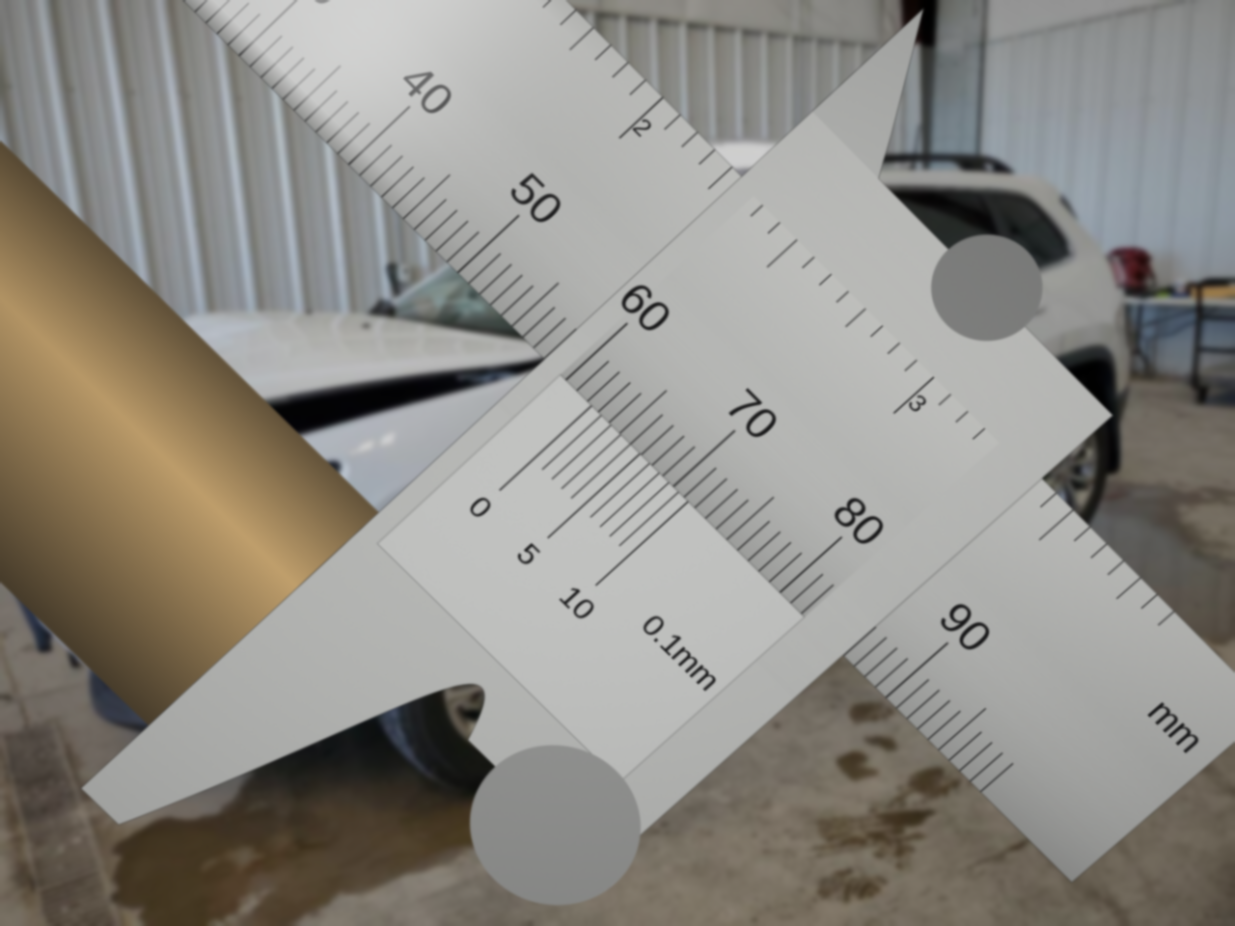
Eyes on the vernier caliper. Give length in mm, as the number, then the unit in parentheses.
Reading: 62.4 (mm)
